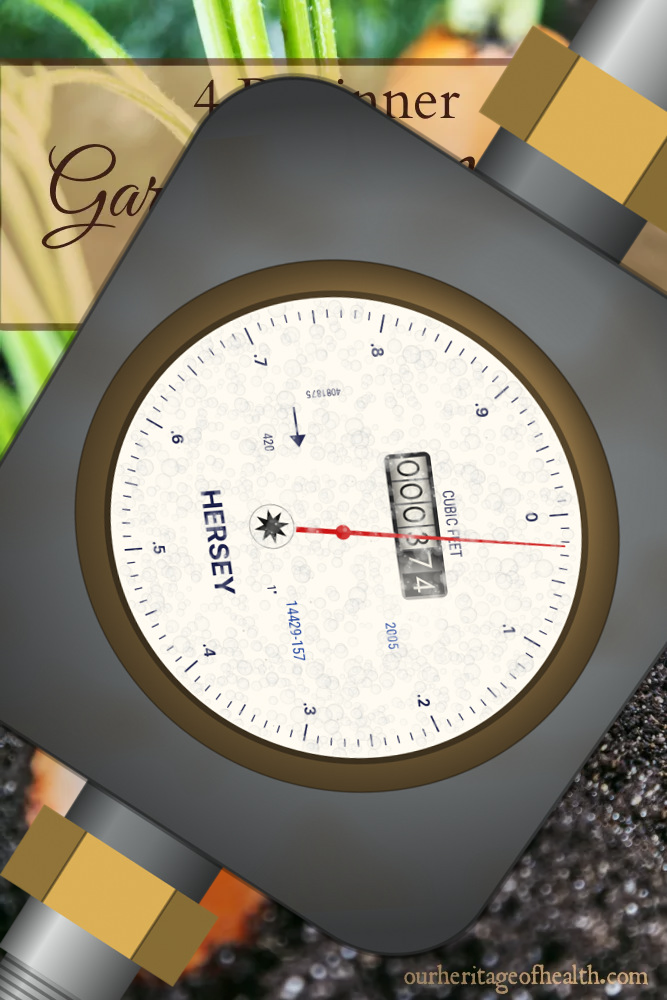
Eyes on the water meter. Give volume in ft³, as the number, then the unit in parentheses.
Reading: 374.02 (ft³)
